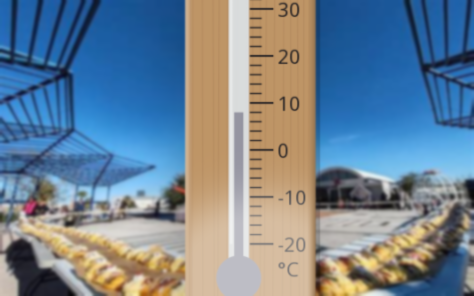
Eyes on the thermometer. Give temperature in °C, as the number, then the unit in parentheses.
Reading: 8 (°C)
